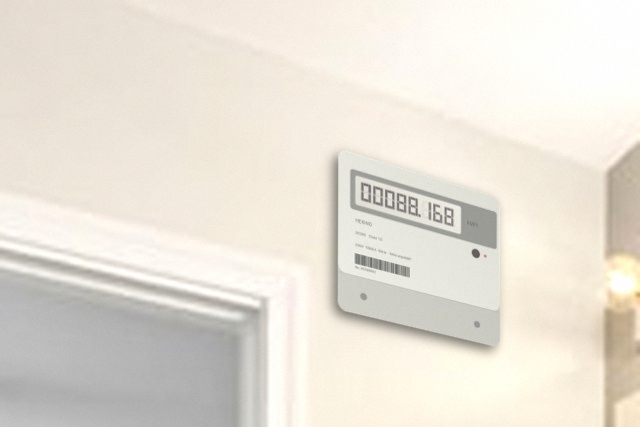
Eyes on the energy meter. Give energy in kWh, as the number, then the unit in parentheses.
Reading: 88.168 (kWh)
